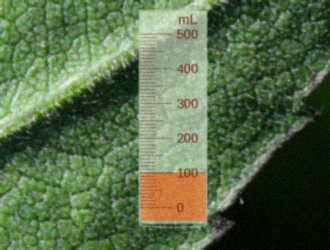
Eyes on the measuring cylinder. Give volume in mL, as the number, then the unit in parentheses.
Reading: 100 (mL)
